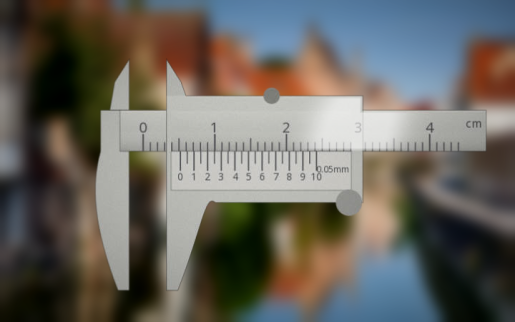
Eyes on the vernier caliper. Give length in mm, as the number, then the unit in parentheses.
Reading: 5.2 (mm)
